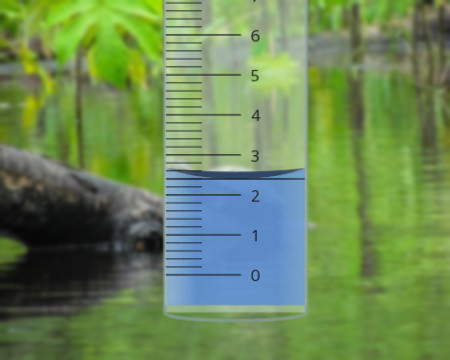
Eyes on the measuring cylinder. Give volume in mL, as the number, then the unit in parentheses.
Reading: 2.4 (mL)
